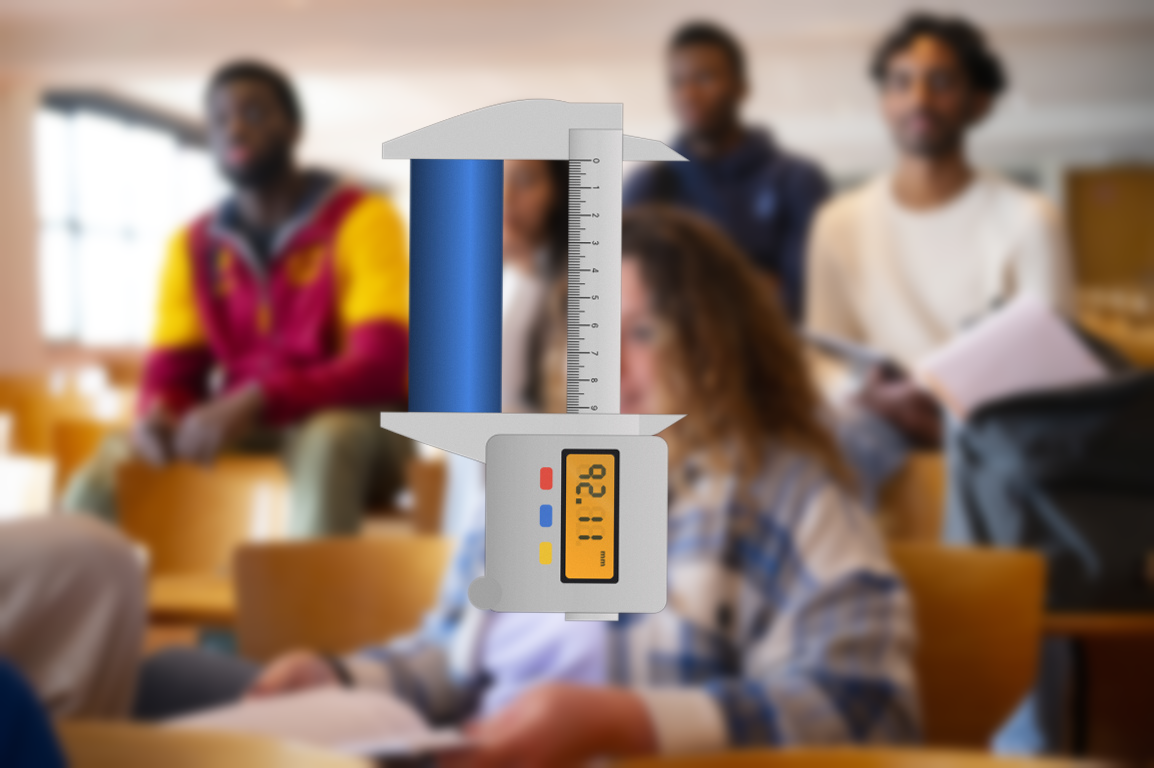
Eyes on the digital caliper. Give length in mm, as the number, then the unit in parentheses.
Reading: 92.11 (mm)
